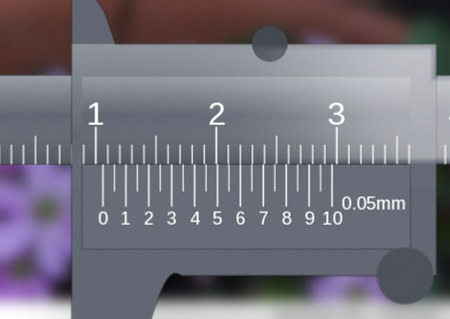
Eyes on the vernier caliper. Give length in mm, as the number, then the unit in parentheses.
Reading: 10.6 (mm)
